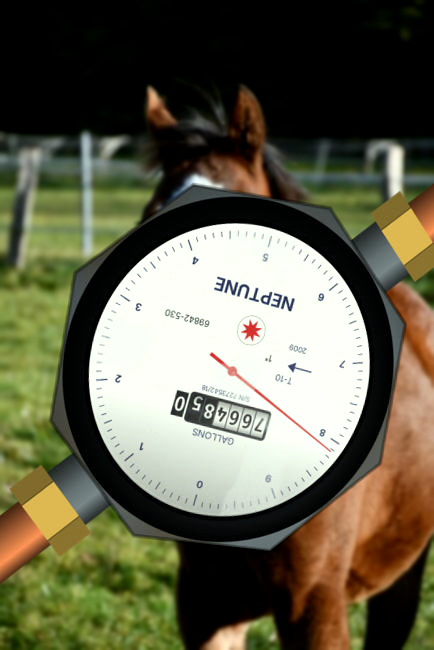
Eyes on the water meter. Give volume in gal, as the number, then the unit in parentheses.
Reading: 7664848.1 (gal)
